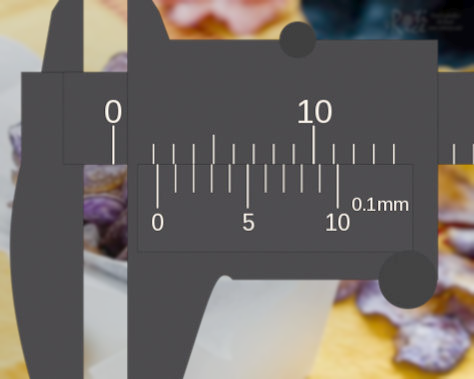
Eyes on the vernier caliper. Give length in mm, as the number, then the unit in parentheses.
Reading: 2.2 (mm)
